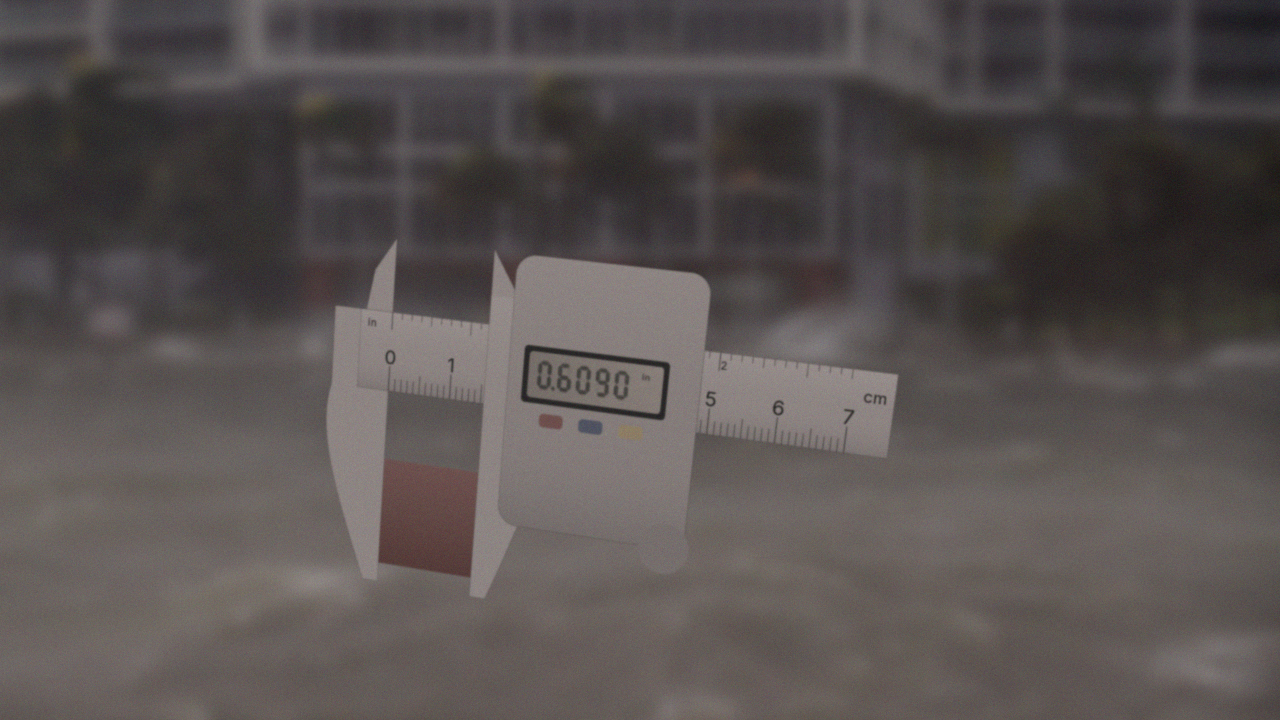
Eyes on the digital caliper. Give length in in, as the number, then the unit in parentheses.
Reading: 0.6090 (in)
